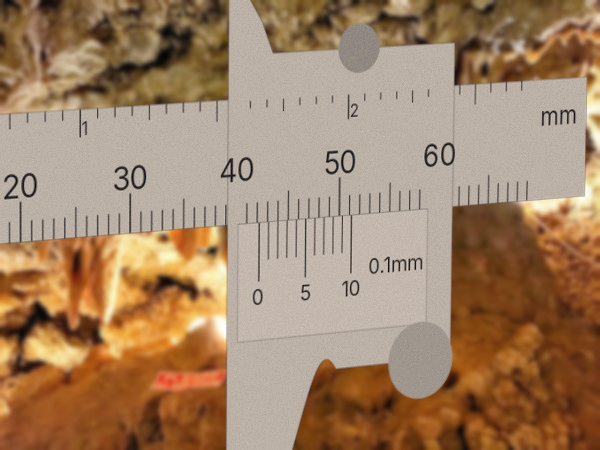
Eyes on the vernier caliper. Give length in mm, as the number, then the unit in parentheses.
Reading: 42.2 (mm)
